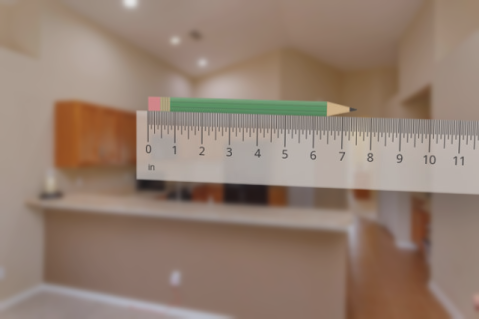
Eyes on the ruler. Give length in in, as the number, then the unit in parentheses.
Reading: 7.5 (in)
